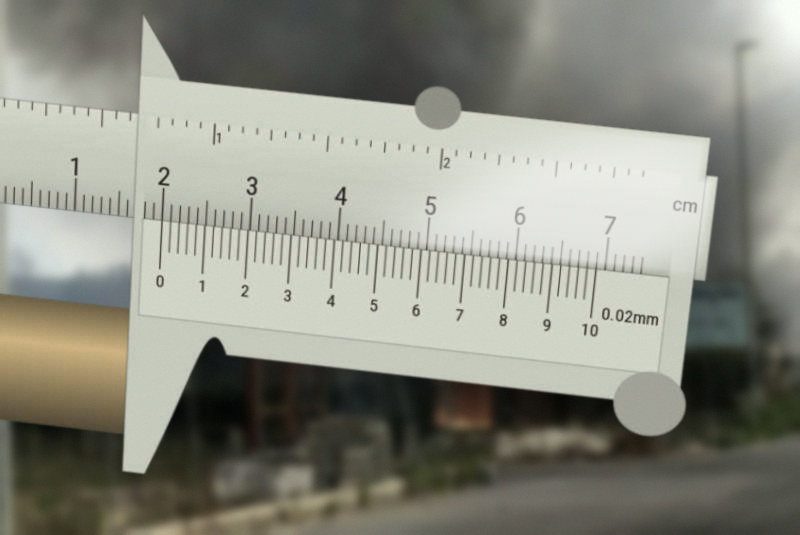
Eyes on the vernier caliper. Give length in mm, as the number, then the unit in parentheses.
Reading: 20.0 (mm)
